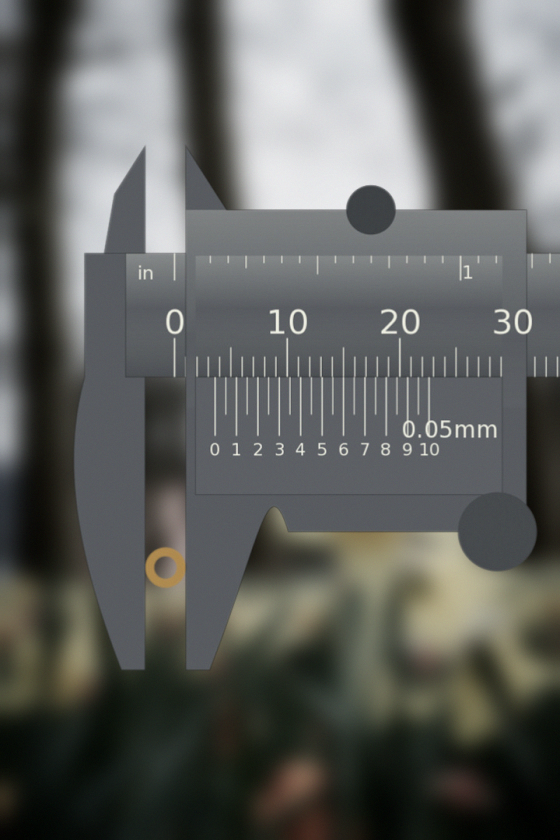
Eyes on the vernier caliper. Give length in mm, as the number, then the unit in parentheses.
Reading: 3.6 (mm)
